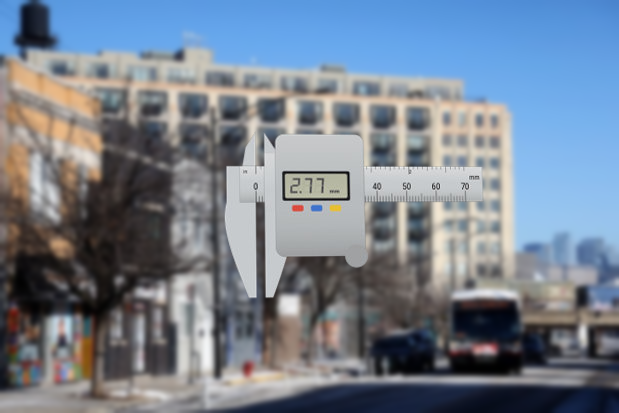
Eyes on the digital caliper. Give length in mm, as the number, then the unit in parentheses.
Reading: 2.77 (mm)
